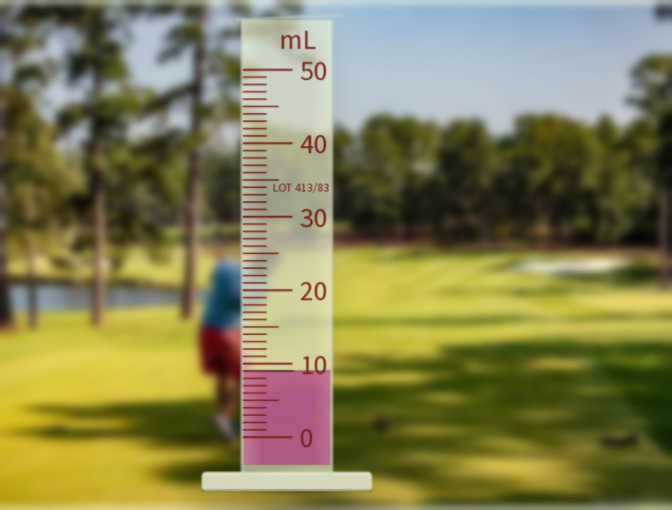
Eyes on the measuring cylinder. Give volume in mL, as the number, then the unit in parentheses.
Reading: 9 (mL)
